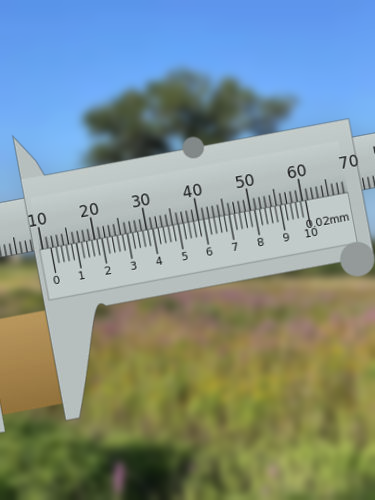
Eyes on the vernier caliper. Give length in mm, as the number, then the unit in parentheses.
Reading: 11.6 (mm)
